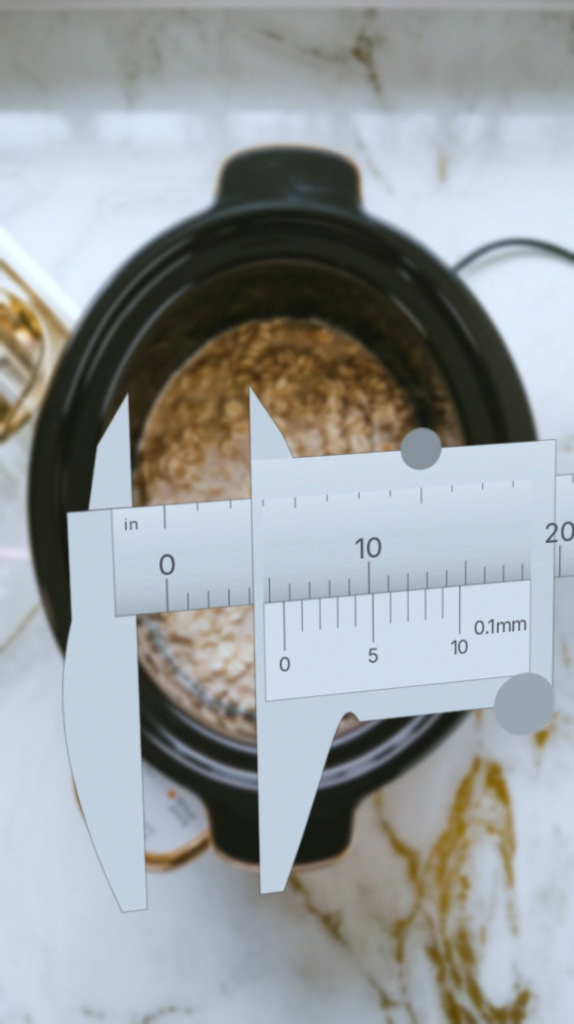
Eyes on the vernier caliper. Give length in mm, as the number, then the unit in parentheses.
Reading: 5.7 (mm)
